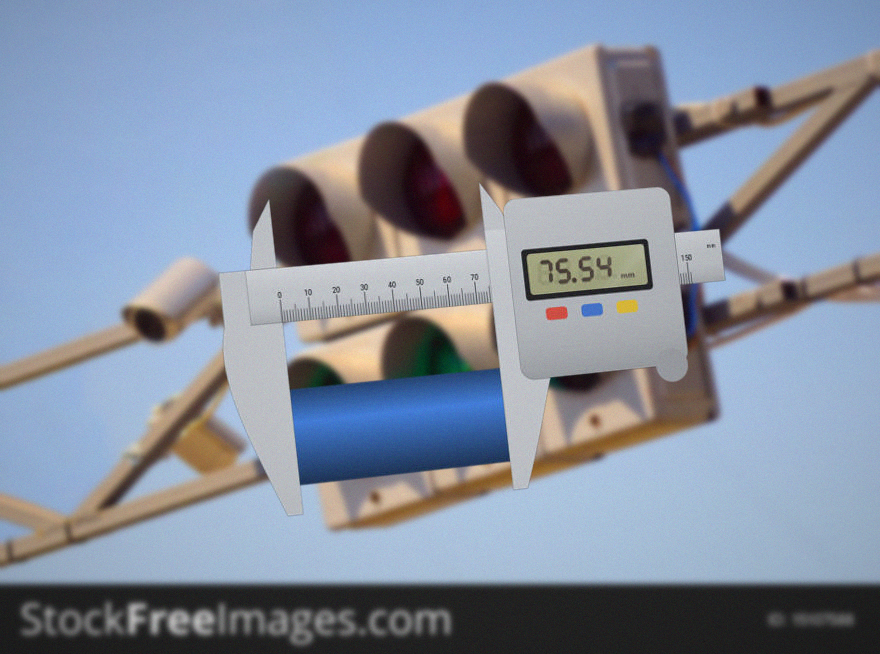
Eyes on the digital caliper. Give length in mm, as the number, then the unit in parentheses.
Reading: 75.54 (mm)
